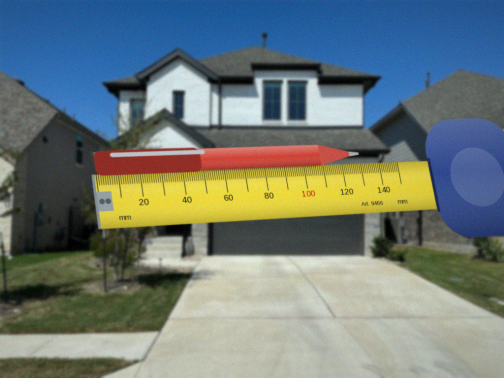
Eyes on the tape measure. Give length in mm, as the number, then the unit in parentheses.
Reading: 130 (mm)
